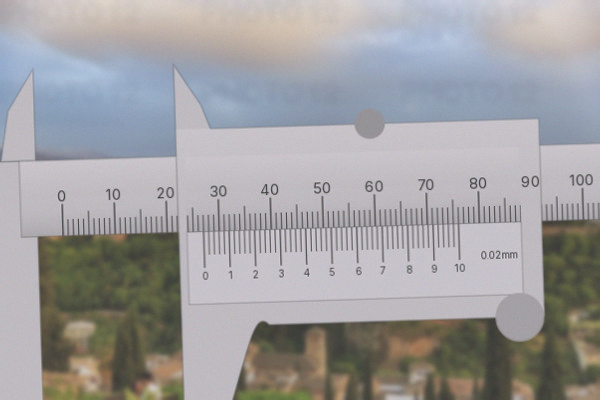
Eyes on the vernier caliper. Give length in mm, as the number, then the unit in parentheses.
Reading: 27.0 (mm)
